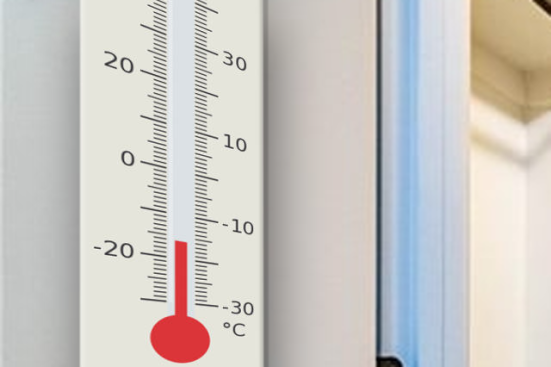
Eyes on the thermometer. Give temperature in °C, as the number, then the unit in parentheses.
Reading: -16 (°C)
